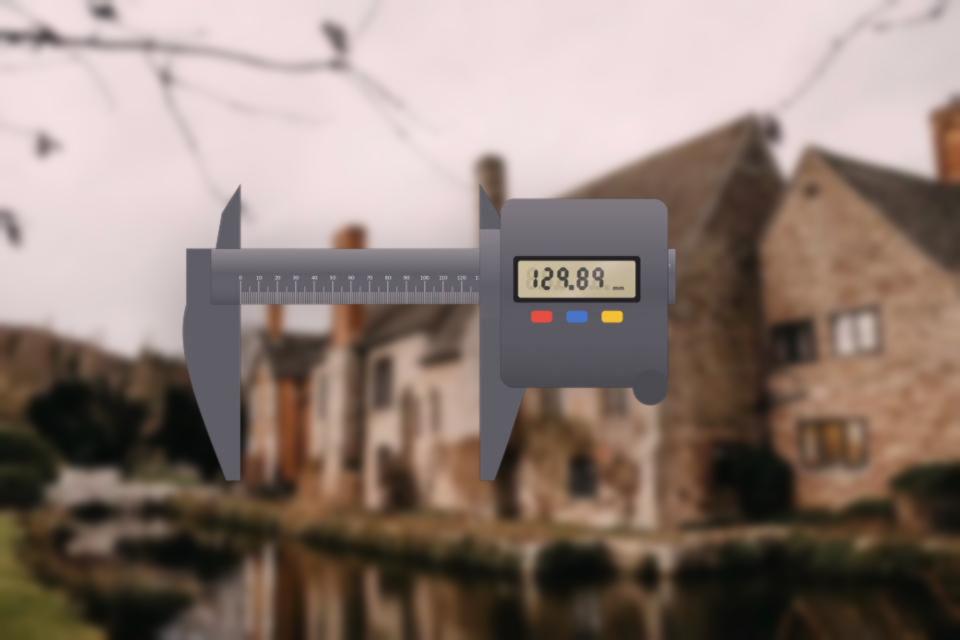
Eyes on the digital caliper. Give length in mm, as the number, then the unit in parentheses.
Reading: 129.89 (mm)
